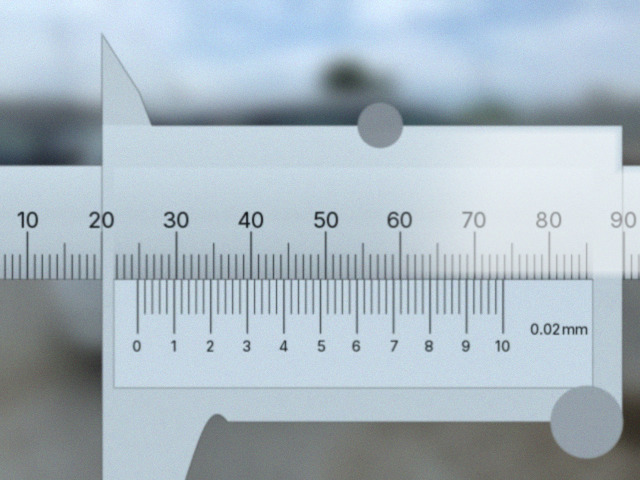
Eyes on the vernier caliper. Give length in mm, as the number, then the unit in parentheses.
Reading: 24.8 (mm)
